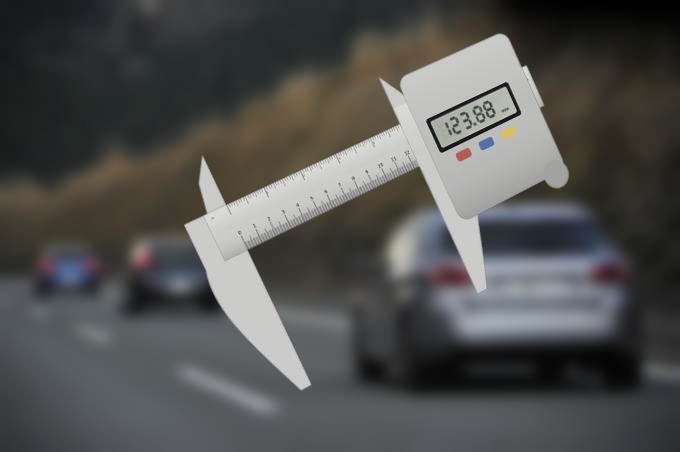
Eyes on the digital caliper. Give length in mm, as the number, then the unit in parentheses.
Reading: 123.88 (mm)
